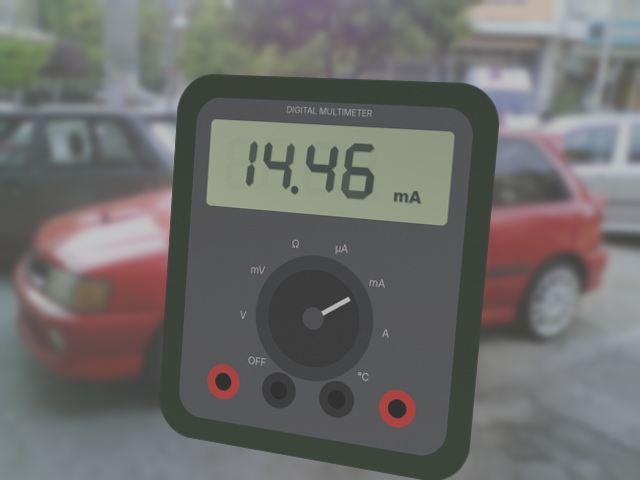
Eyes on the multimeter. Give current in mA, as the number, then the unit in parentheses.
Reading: 14.46 (mA)
